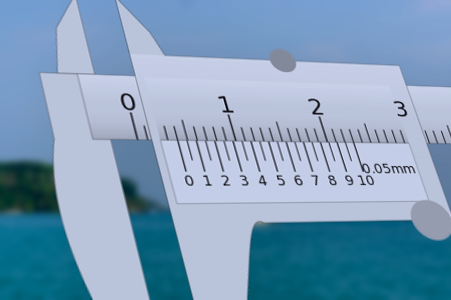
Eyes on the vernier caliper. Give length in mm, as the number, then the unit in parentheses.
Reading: 4.0 (mm)
